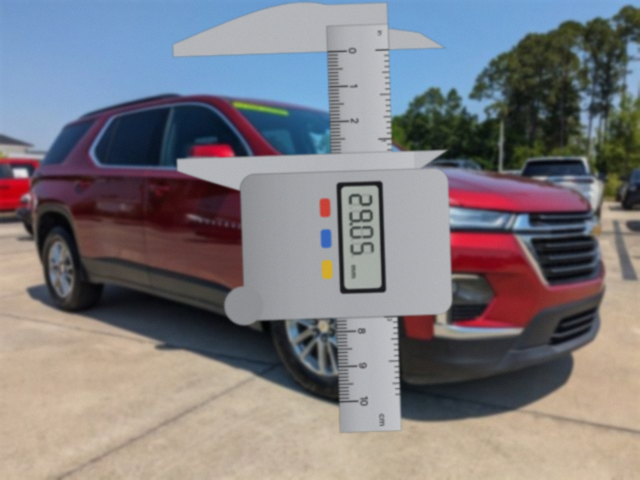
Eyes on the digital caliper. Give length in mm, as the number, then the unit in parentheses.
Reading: 29.05 (mm)
